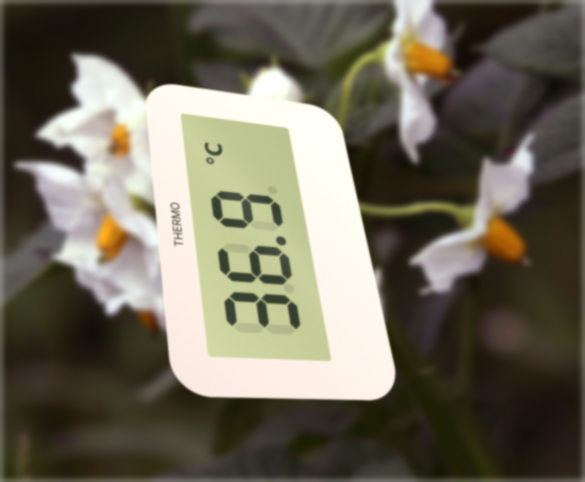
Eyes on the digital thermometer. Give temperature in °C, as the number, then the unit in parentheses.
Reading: 36.9 (°C)
